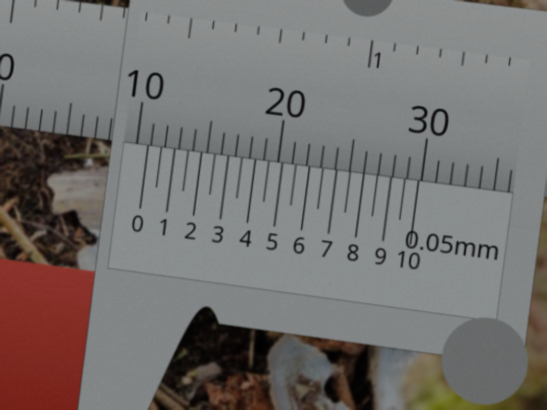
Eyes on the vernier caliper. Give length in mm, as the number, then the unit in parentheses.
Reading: 10.8 (mm)
